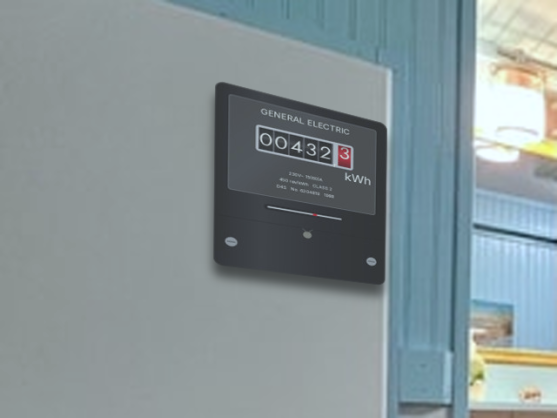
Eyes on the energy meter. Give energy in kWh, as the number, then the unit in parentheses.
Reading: 432.3 (kWh)
